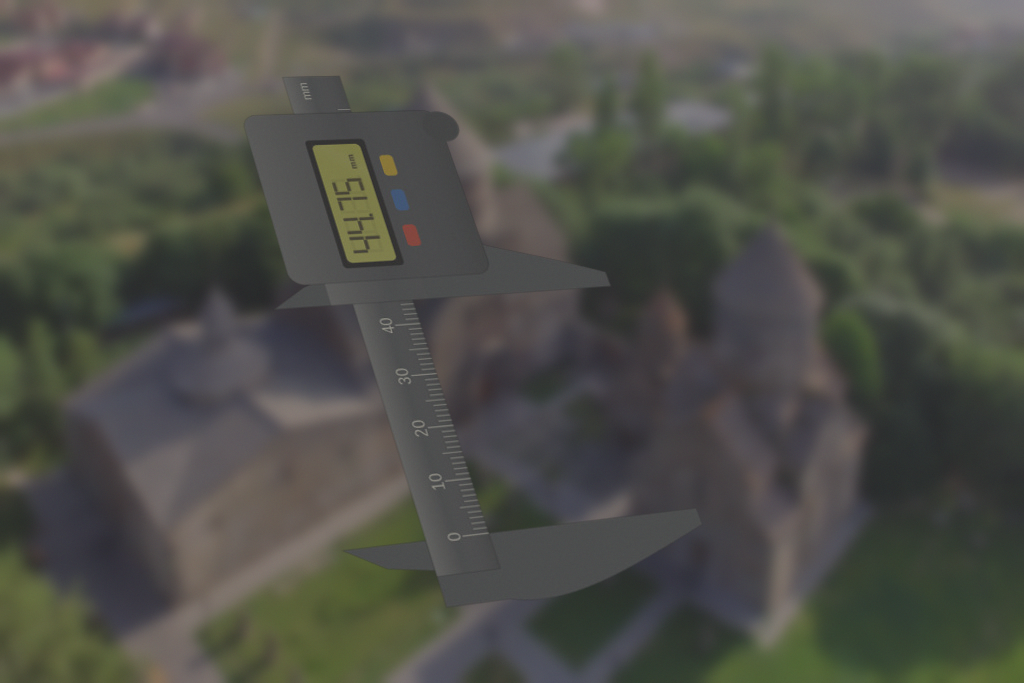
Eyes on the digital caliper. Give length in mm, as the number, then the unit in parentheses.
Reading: 44.75 (mm)
